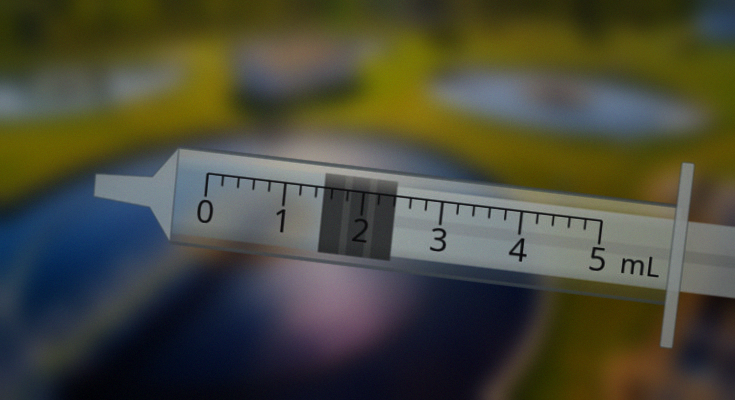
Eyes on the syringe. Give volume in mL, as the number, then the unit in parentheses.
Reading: 1.5 (mL)
